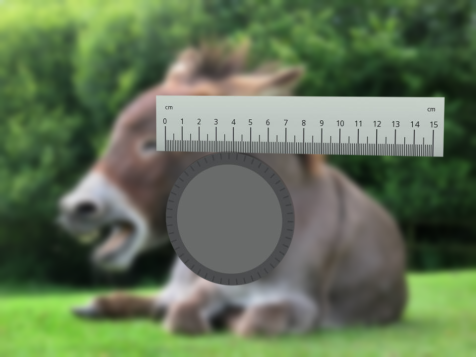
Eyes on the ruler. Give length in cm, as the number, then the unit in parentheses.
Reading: 7.5 (cm)
